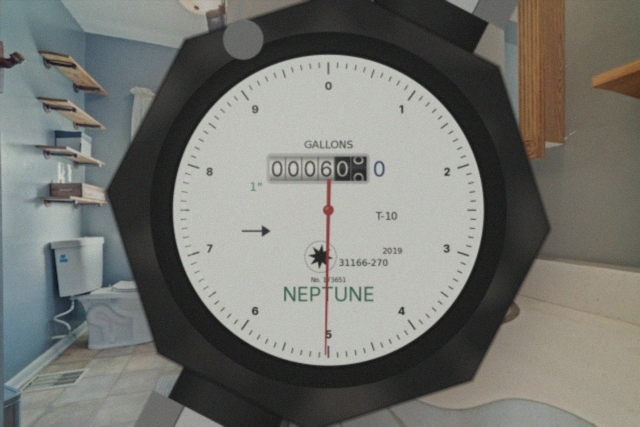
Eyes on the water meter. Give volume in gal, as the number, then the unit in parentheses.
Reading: 6085.0 (gal)
